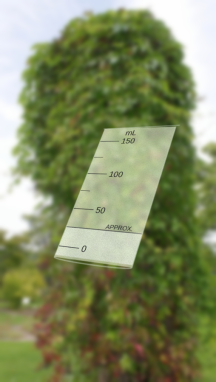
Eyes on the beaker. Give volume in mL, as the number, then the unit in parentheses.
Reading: 25 (mL)
